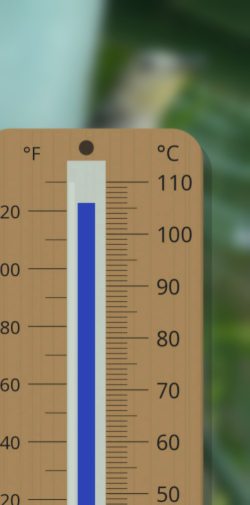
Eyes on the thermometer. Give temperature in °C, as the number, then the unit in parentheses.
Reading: 106 (°C)
